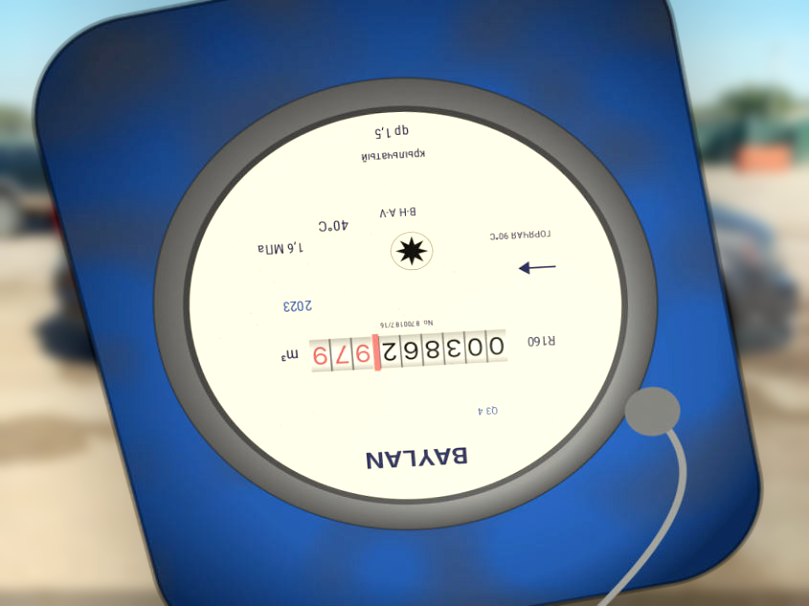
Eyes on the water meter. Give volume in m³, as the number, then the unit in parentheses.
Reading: 3862.979 (m³)
